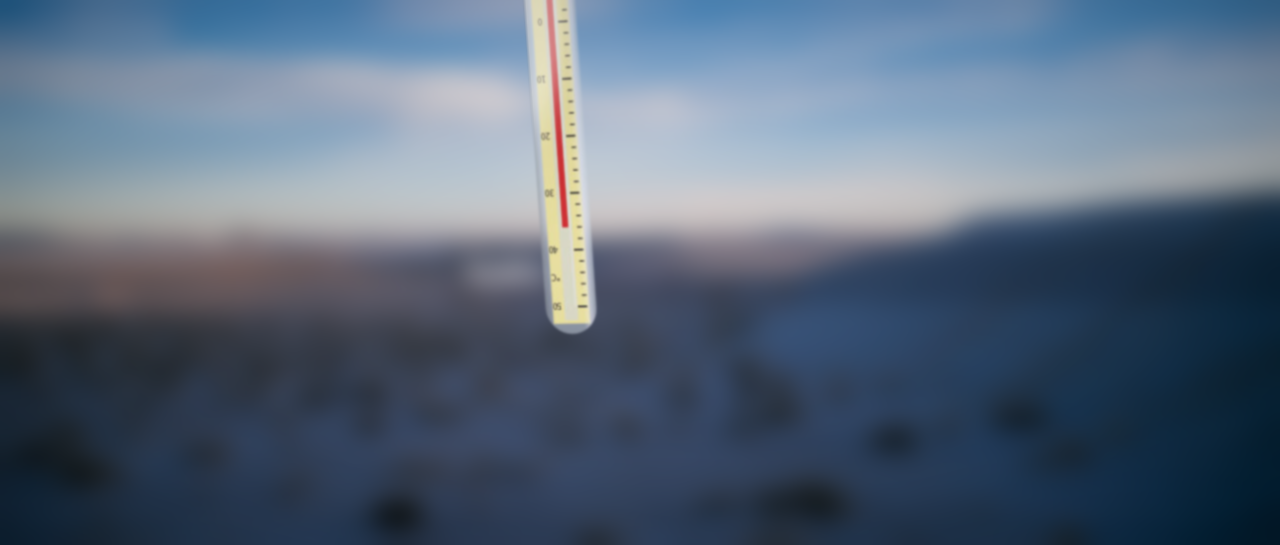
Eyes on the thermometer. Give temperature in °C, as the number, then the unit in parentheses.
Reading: 36 (°C)
